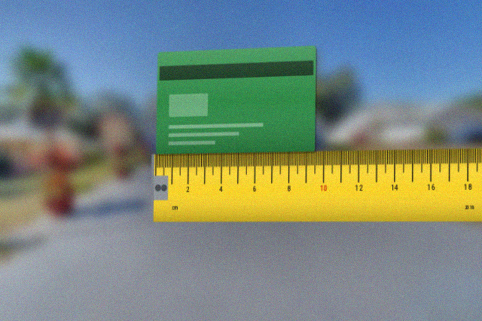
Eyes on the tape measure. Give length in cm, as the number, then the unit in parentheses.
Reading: 9.5 (cm)
